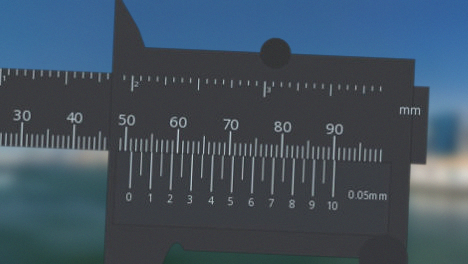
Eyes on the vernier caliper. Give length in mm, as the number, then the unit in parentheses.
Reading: 51.2 (mm)
